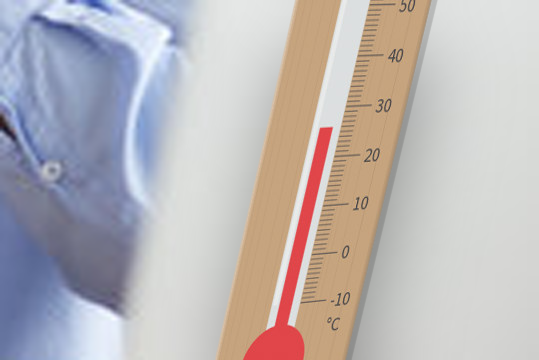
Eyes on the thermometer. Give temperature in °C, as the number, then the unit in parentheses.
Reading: 26 (°C)
